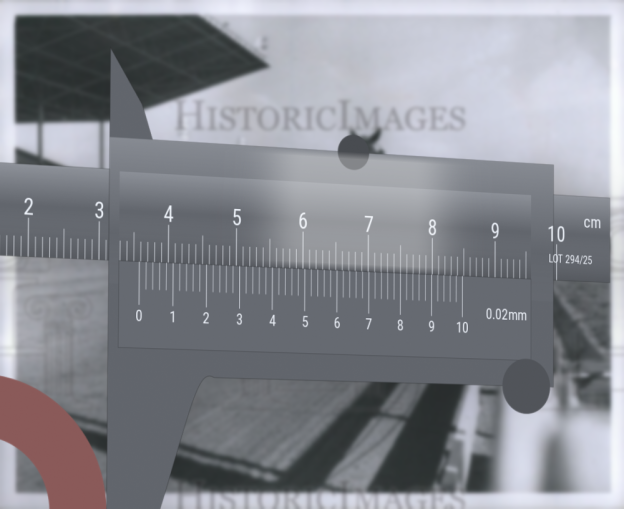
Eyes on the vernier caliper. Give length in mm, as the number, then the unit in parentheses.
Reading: 35.8 (mm)
